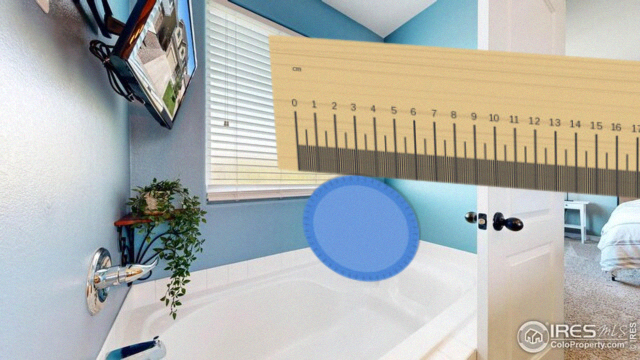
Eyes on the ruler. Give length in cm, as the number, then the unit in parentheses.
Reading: 6 (cm)
